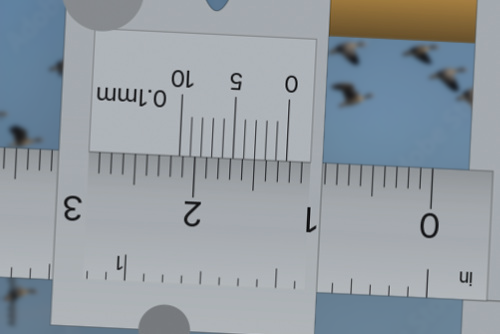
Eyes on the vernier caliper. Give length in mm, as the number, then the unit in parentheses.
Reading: 12.3 (mm)
